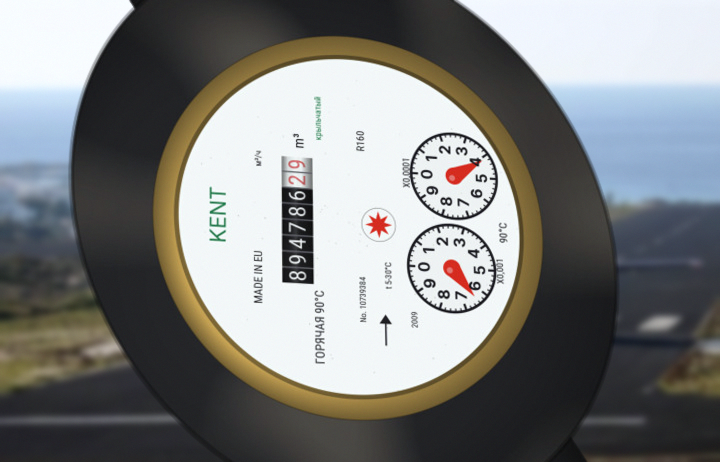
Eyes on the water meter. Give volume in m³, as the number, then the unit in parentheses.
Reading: 894786.2964 (m³)
